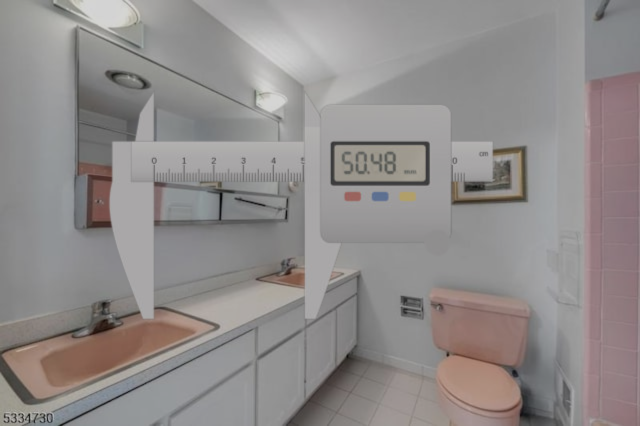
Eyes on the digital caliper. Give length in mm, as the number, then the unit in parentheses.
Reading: 50.48 (mm)
